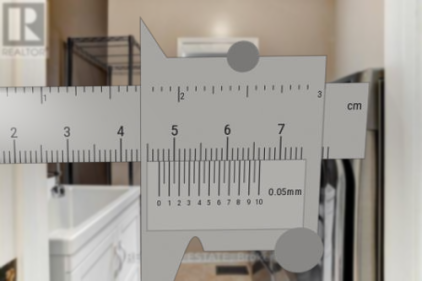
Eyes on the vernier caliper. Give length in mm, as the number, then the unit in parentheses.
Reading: 47.2 (mm)
